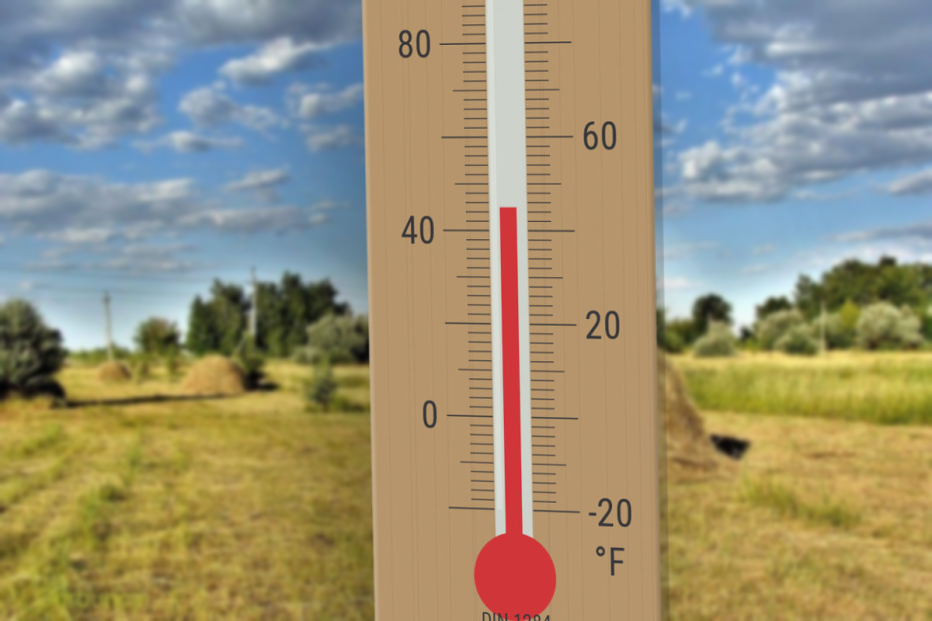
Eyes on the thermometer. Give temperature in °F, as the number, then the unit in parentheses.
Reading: 45 (°F)
